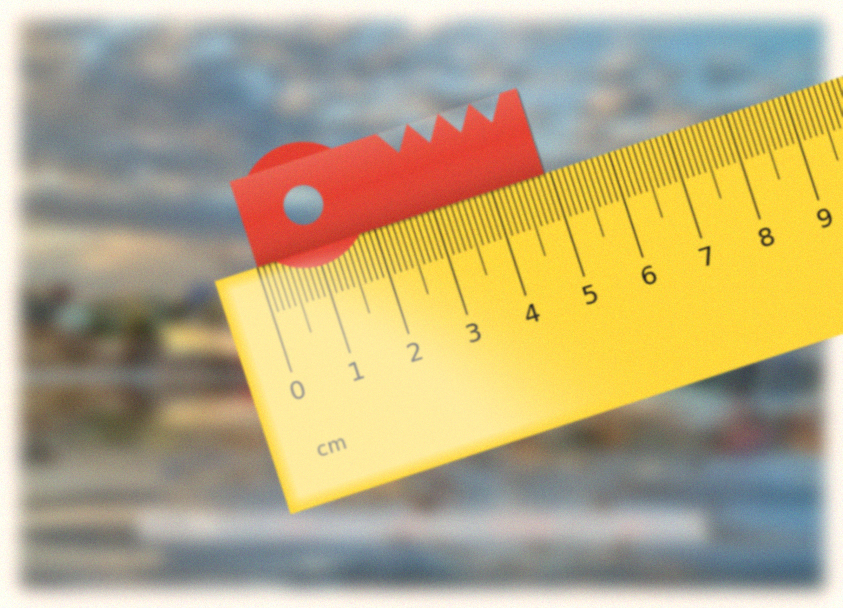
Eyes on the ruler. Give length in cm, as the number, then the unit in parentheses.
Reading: 4.9 (cm)
